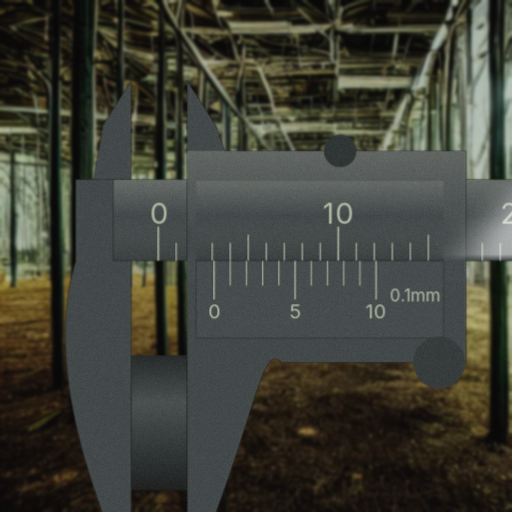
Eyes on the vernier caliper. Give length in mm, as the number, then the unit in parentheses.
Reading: 3.1 (mm)
